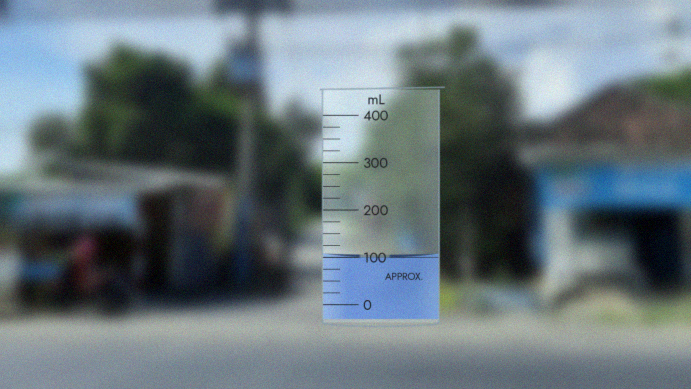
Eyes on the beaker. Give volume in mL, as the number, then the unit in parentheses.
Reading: 100 (mL)
